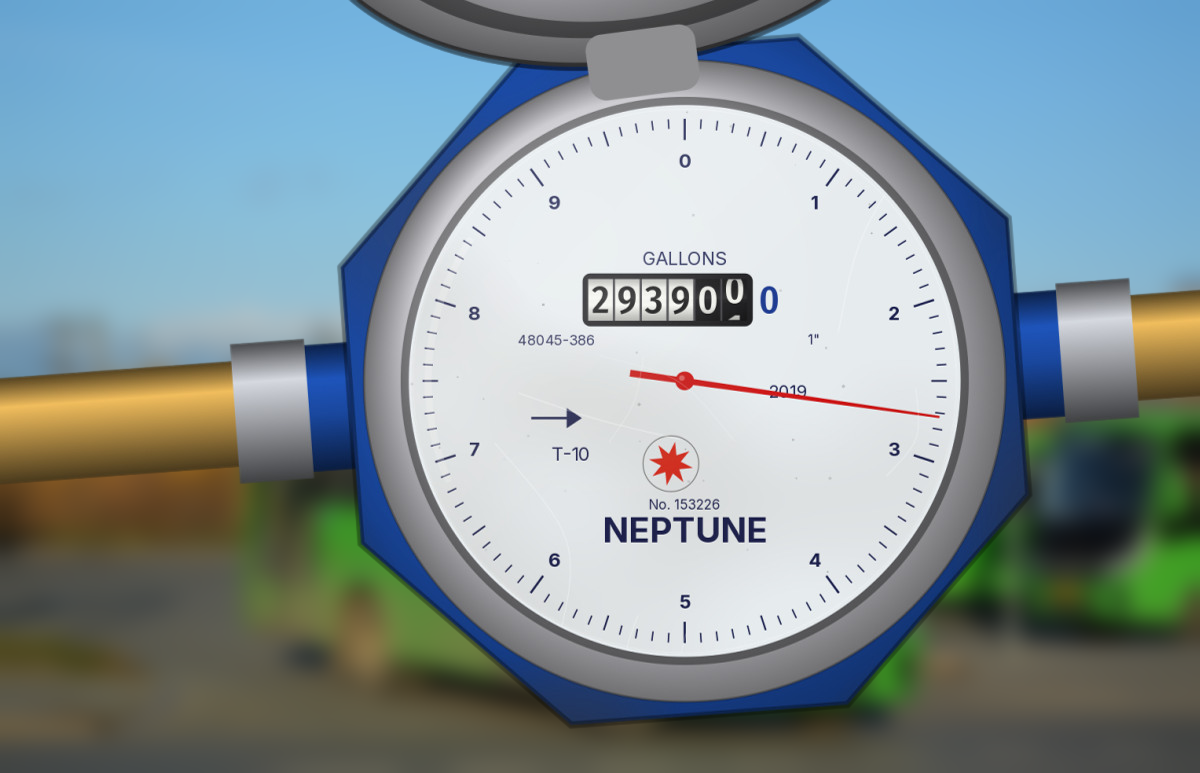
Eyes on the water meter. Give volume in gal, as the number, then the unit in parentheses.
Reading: 2939002.7 (gal)
